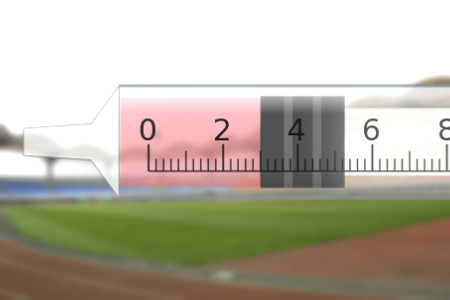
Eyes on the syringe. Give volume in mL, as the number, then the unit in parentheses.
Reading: 3 (mL)
